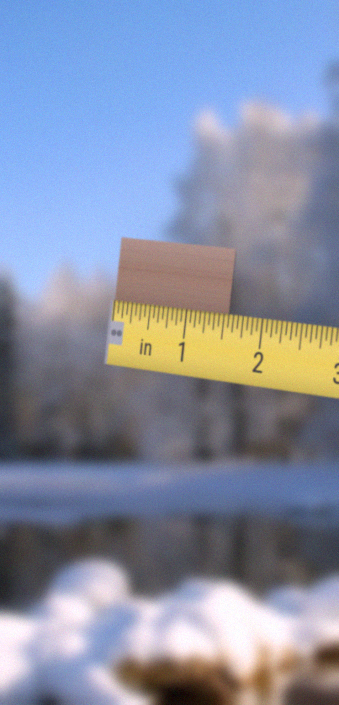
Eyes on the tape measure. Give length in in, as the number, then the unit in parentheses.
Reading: 1.5625 (in)
